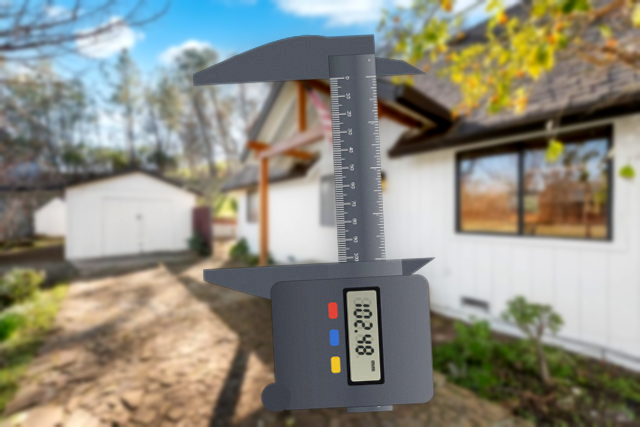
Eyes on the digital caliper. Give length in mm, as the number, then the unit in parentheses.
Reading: 102.48 (mm)
